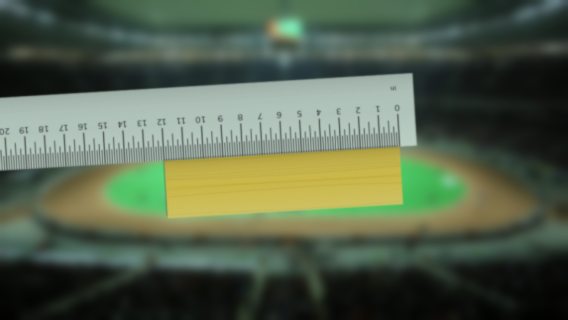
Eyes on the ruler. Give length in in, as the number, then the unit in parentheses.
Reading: 12 (in)
